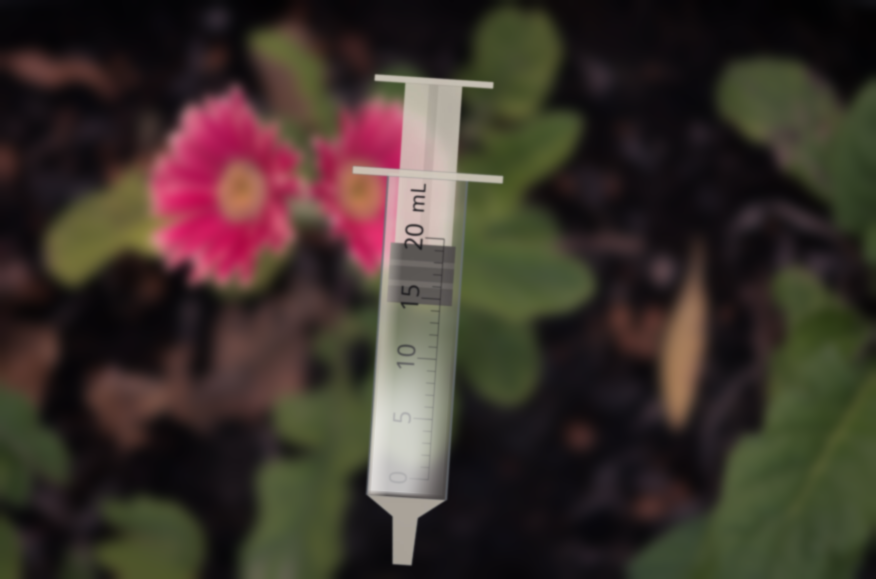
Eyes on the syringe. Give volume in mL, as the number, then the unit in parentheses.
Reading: 14.5 (mL)
